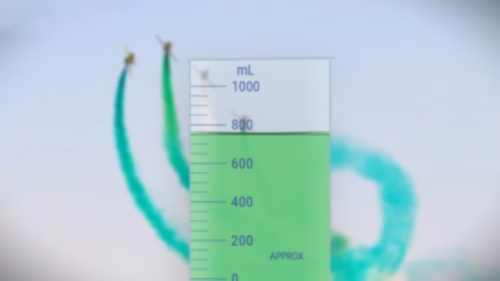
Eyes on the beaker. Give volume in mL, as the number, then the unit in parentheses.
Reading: 750 (mL)
